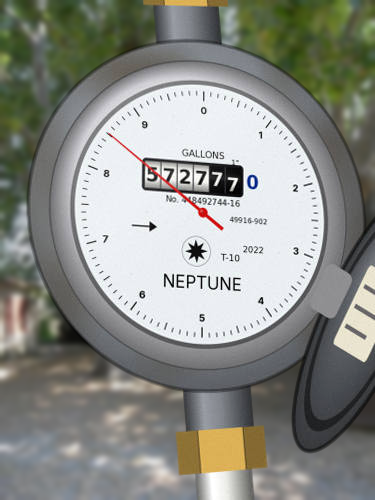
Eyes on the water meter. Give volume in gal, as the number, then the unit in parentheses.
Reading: 5727768.5 (gal)
